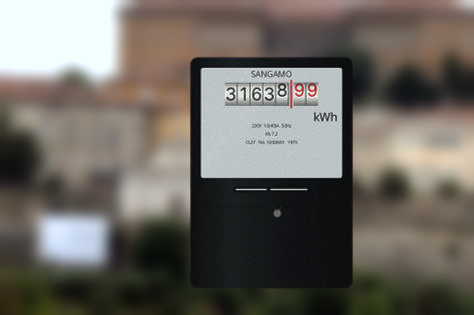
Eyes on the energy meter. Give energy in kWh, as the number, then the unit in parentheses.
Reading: 31638.99 (kWh)
